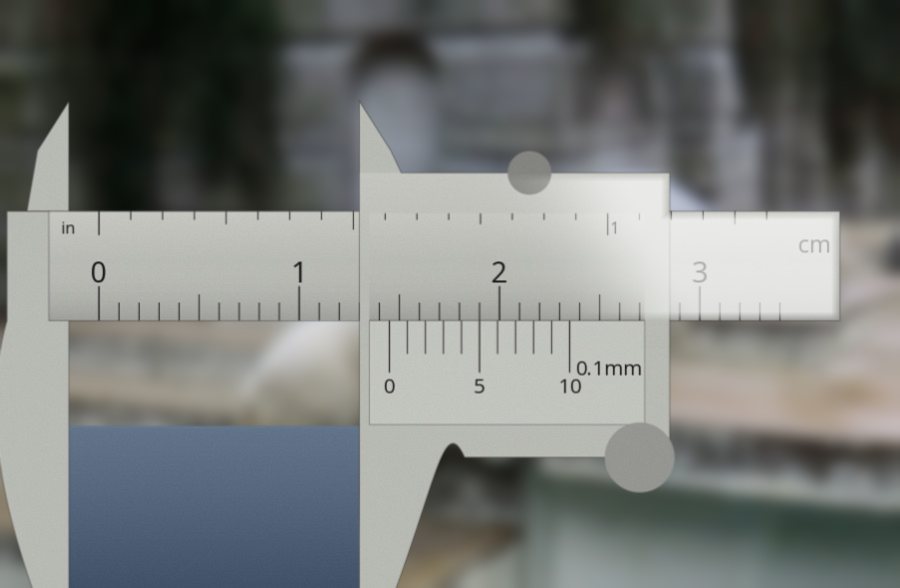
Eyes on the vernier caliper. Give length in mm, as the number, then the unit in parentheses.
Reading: 14.5 (mm)
